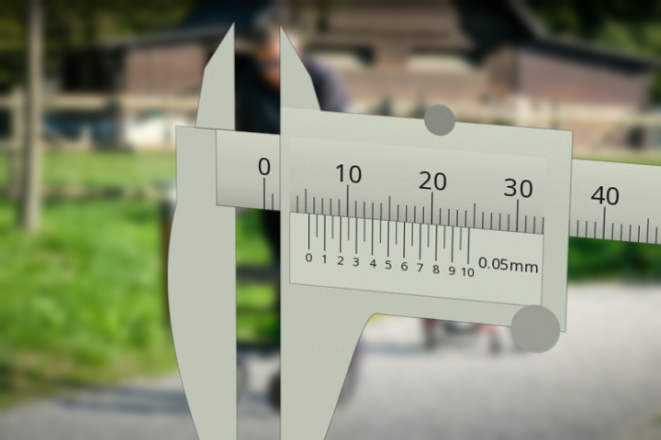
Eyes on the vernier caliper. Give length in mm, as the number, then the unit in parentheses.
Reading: 5.4 (mm)
